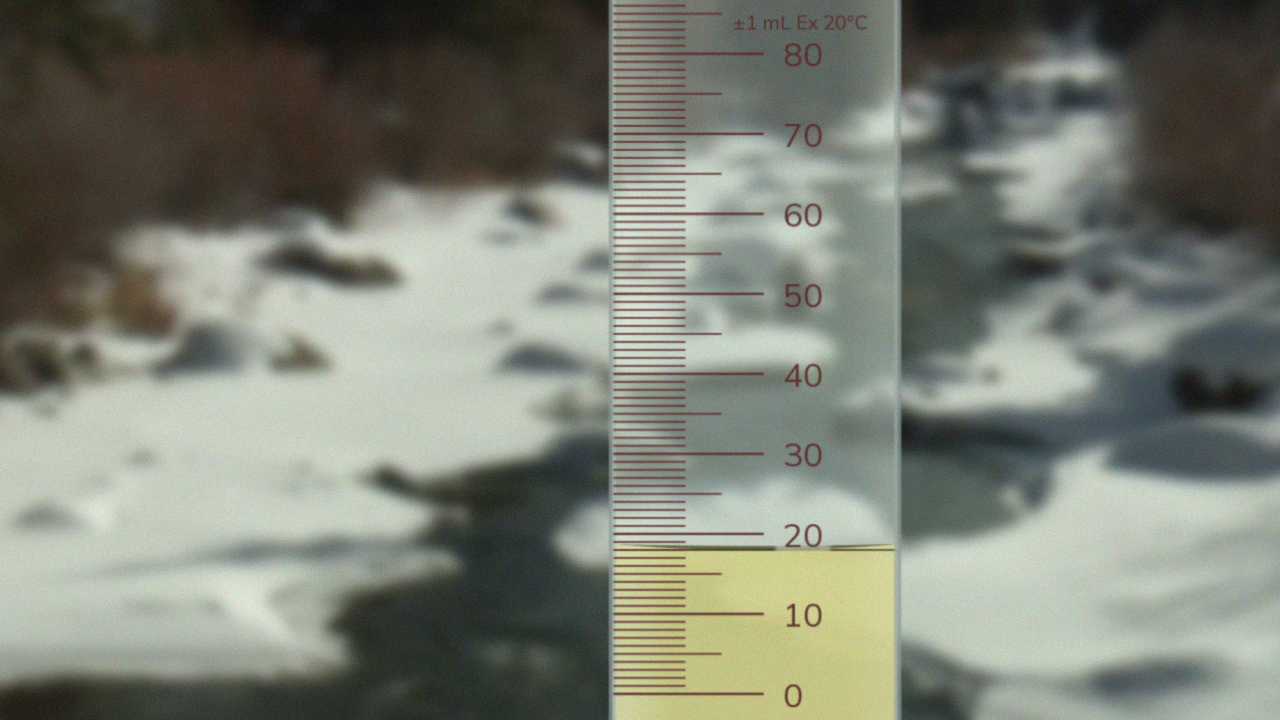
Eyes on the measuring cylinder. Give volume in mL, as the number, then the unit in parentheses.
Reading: 18 (mL)
